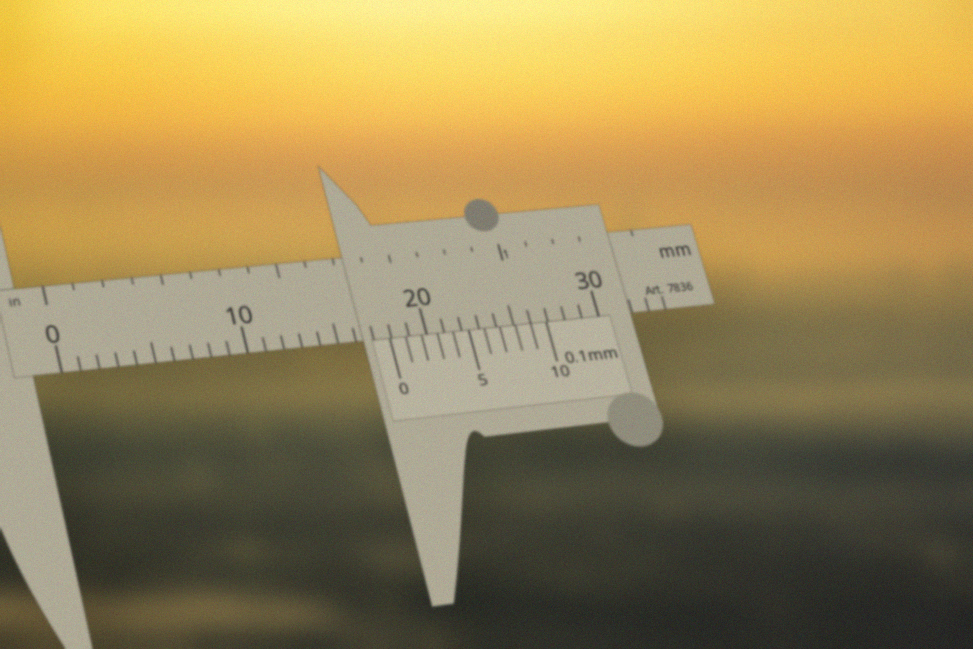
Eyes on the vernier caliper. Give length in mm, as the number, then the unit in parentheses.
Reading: 17.9 (mm)
